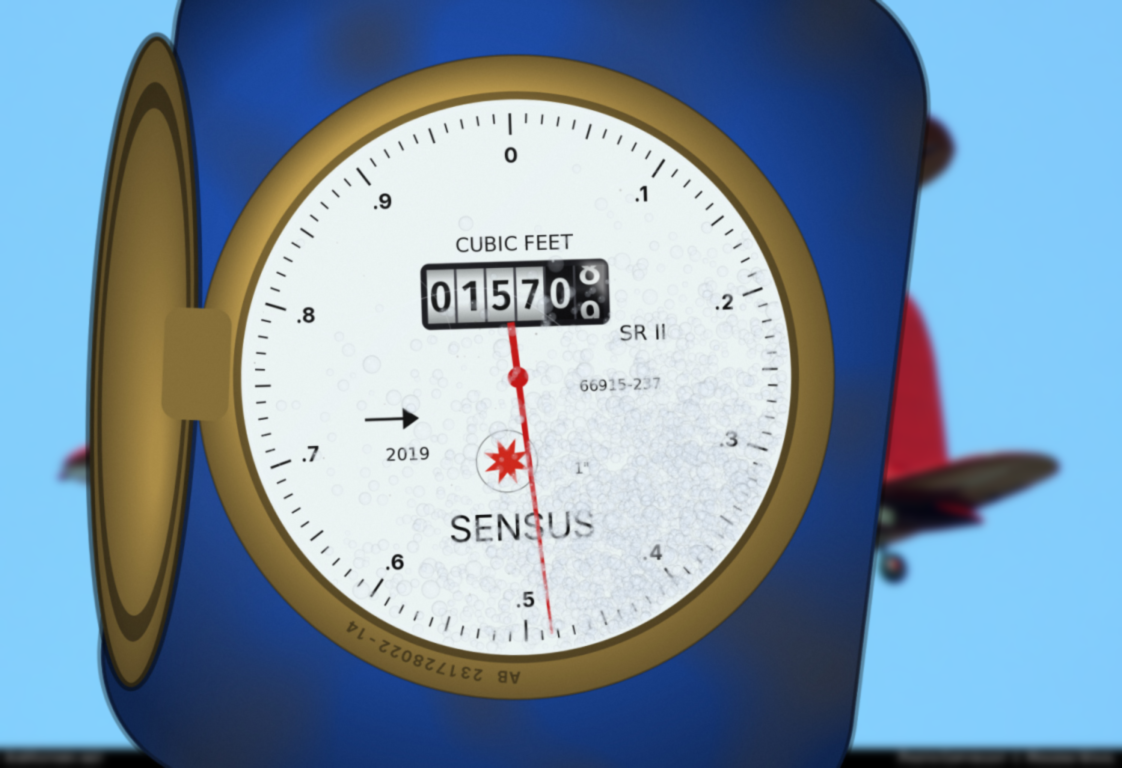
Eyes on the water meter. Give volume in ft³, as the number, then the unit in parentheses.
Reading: 15708.48 (ft³)
